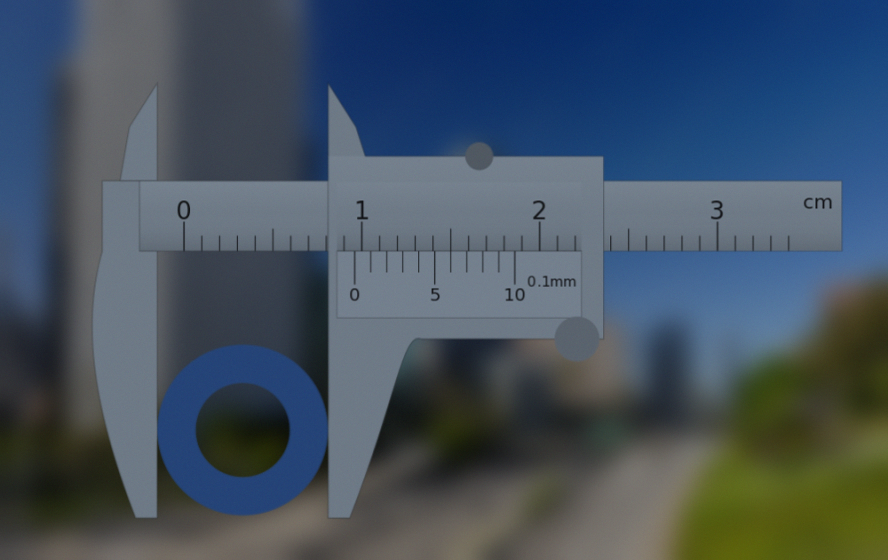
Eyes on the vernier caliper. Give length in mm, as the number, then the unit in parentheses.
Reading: 9.6 (mm)
